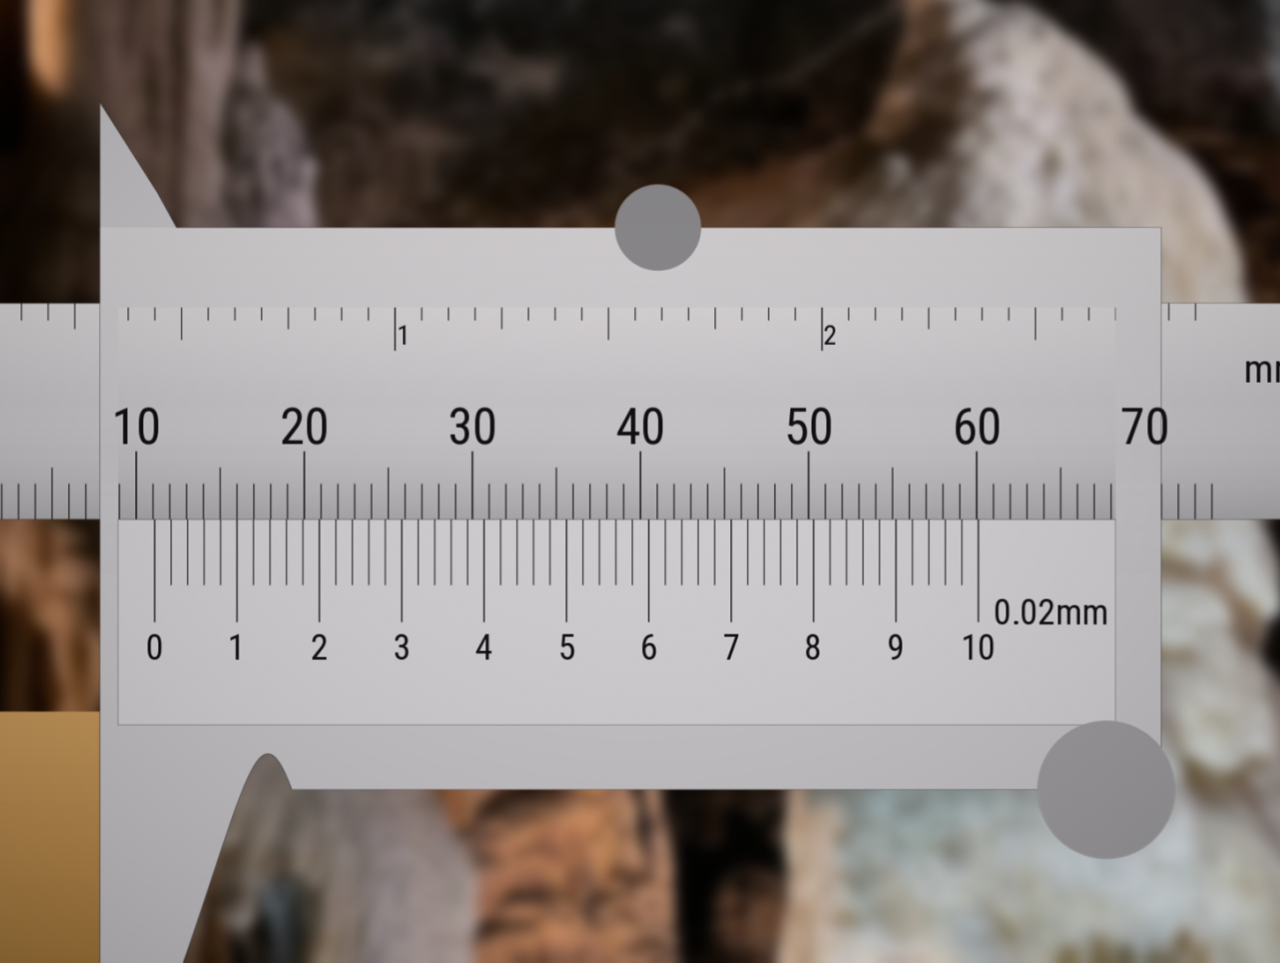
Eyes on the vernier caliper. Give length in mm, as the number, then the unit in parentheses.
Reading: 11.1 (mm)
